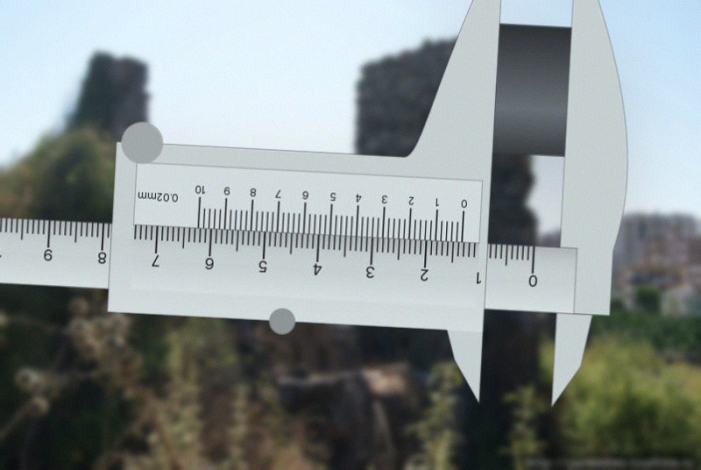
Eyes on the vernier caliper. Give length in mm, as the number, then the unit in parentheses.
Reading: 13.4 (mm)
